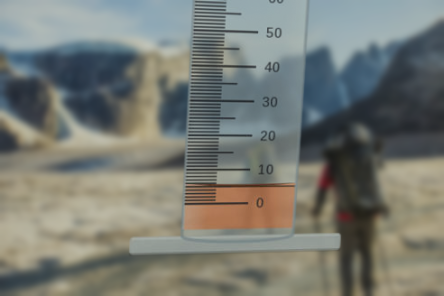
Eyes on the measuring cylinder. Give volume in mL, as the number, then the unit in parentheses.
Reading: 5 (mL)
